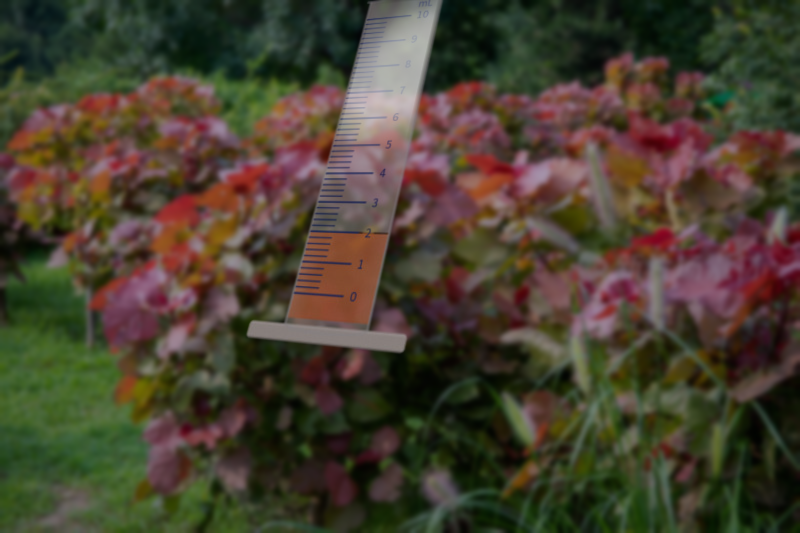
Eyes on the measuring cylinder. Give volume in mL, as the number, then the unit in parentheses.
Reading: 2 (mL)
